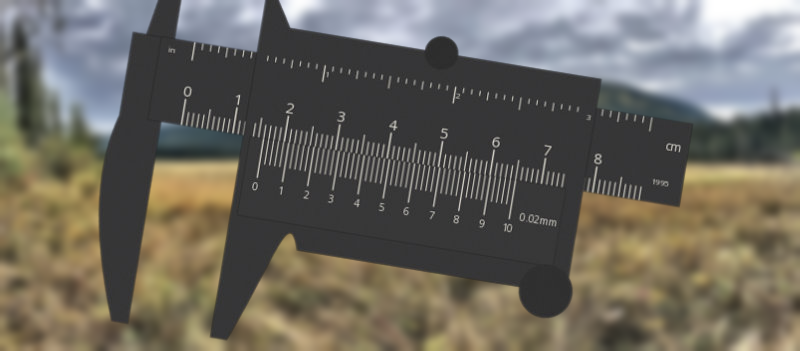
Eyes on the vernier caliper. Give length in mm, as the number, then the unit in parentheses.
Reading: 16.0 (mm)
